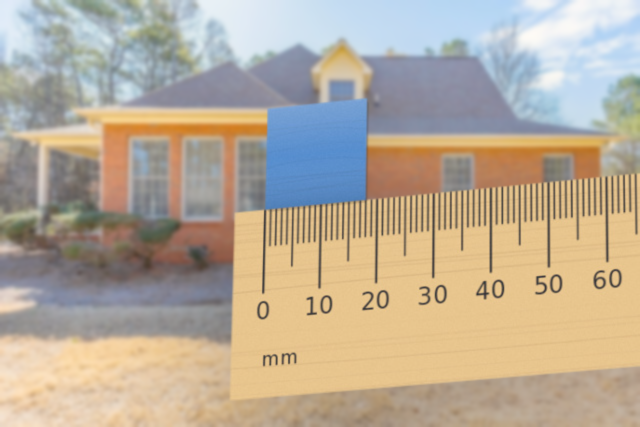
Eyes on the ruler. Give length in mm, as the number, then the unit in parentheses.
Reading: 18 (mm)
